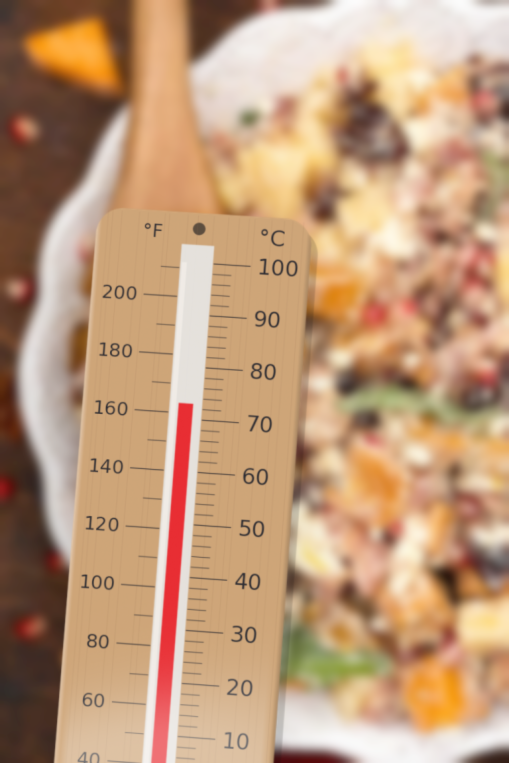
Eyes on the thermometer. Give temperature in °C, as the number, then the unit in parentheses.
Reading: 73 (°C)
